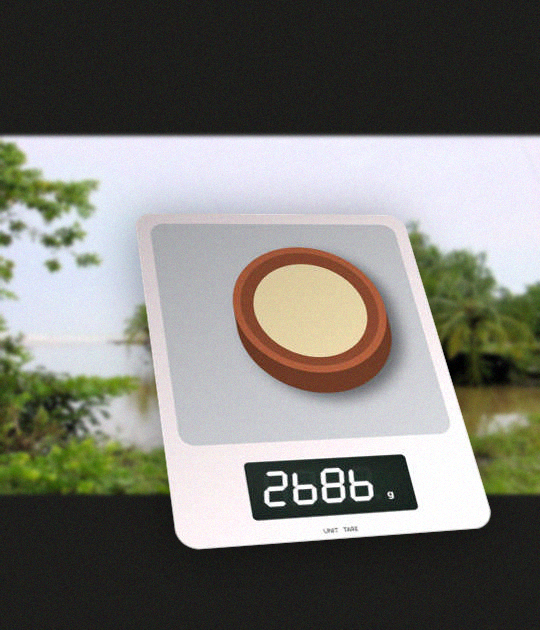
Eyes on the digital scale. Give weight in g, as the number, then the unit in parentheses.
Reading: 2686 (g)
